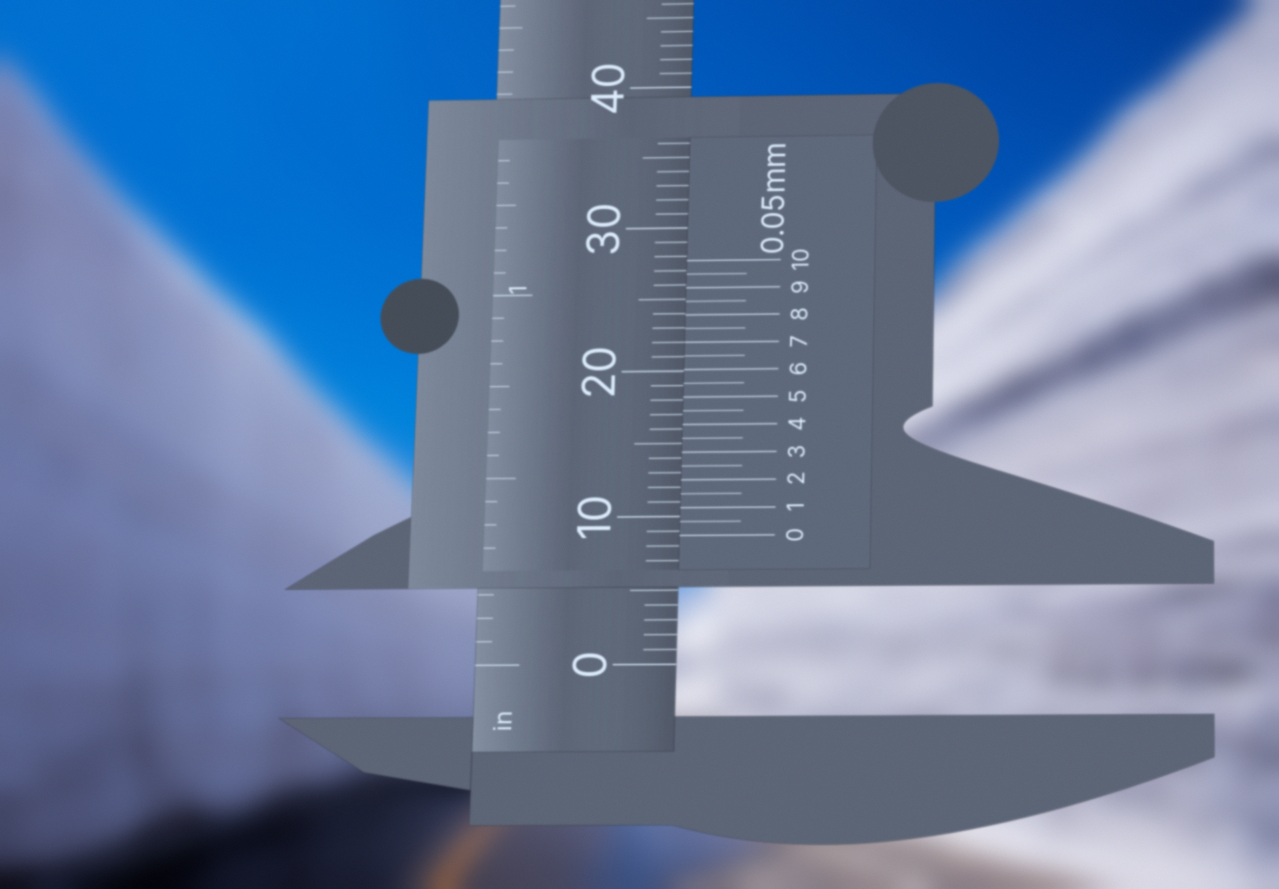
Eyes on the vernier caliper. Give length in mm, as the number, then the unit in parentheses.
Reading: 8.7 (mm)
